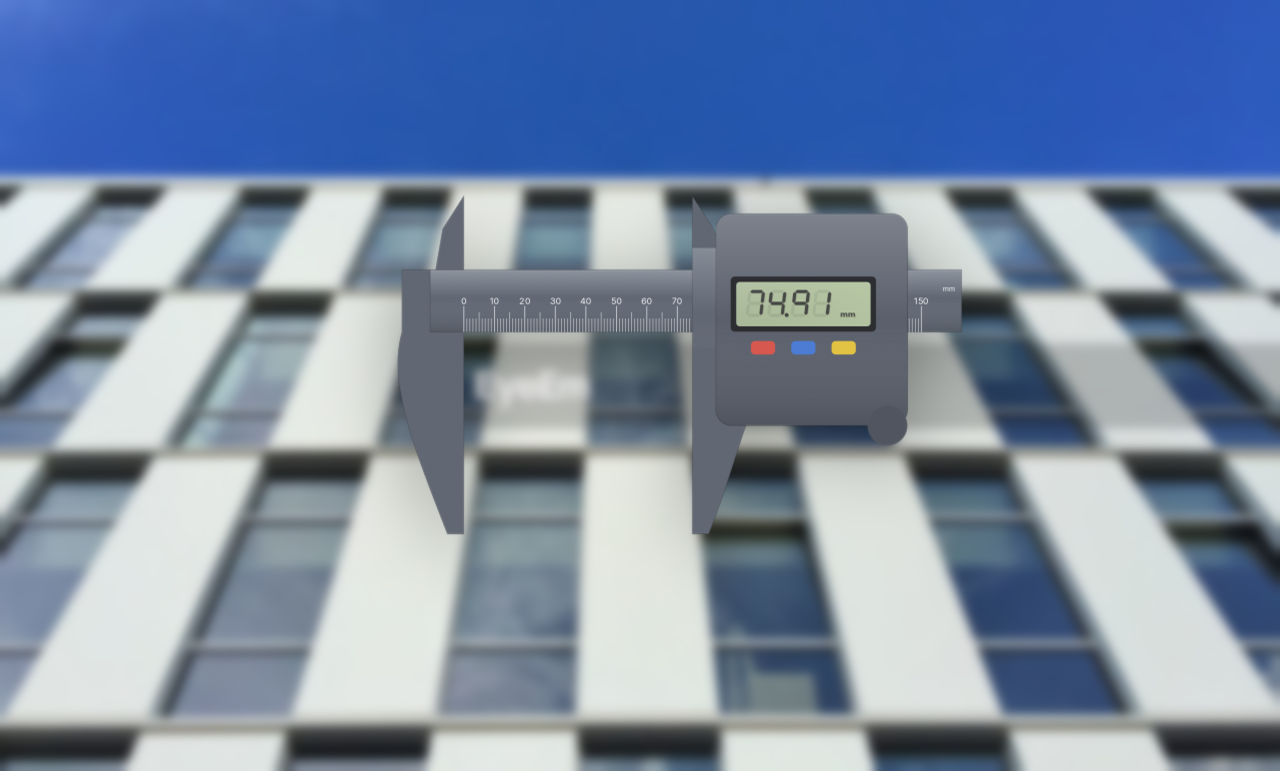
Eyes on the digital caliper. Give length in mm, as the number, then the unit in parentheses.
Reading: 74.91 (mm)
